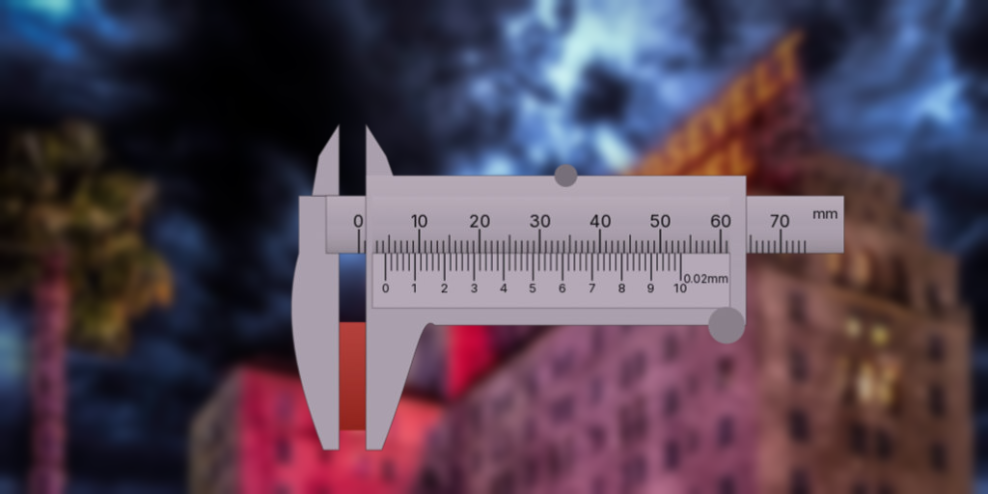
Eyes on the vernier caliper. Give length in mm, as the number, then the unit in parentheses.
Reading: 4.4 (mm)
